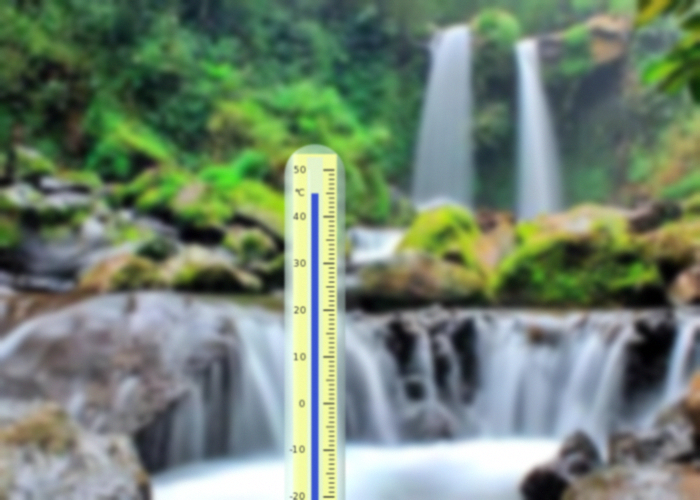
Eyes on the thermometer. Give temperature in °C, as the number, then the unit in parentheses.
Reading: 45 (°C)
